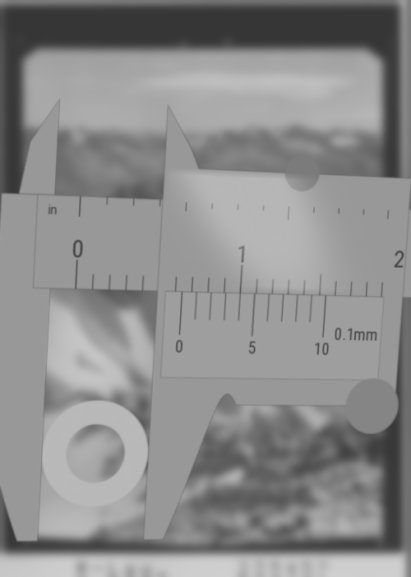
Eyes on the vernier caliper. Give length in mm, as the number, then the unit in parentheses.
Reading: 6.4 (mm)
